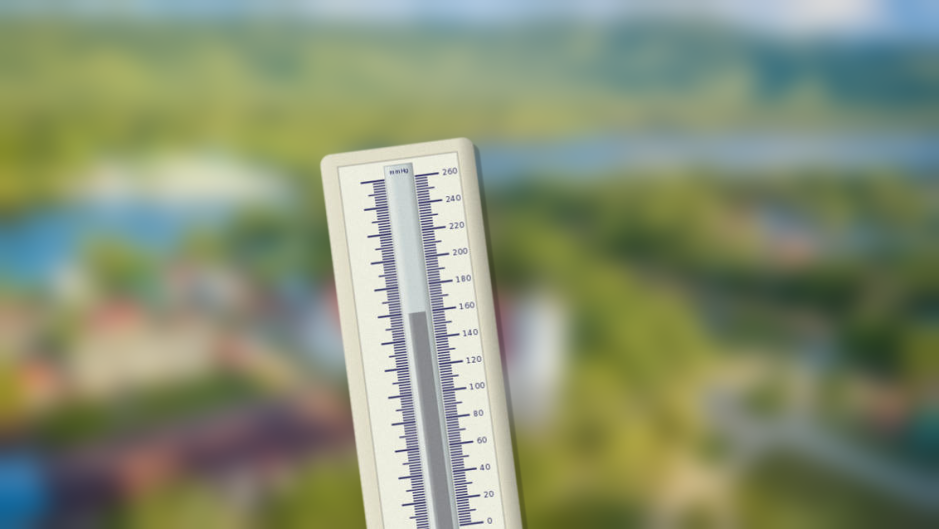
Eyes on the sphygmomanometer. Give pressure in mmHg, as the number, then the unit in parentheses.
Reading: 160 (mmHg)
